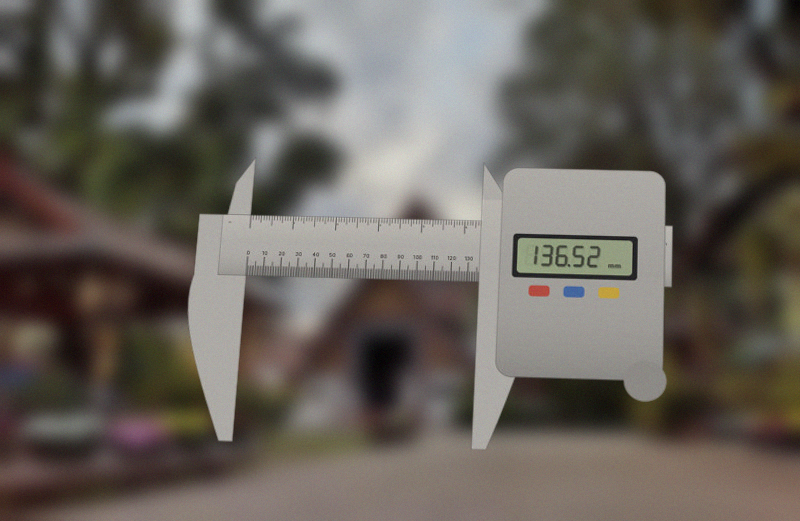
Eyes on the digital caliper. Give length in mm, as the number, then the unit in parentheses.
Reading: 136.52 (mm)
